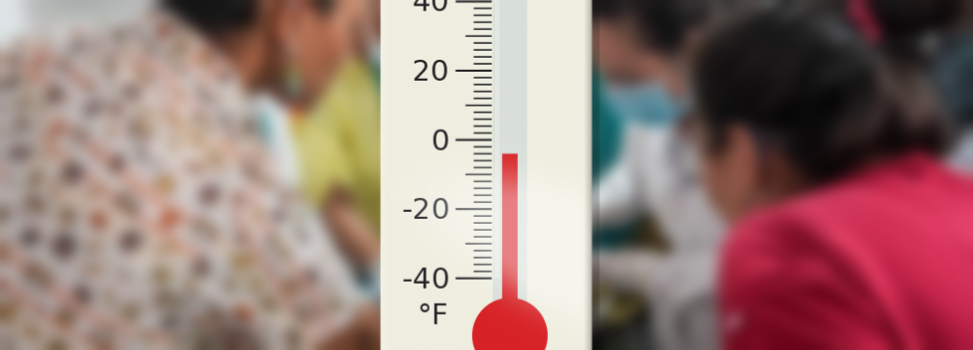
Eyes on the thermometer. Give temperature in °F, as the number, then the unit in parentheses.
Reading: -4 (°F)
